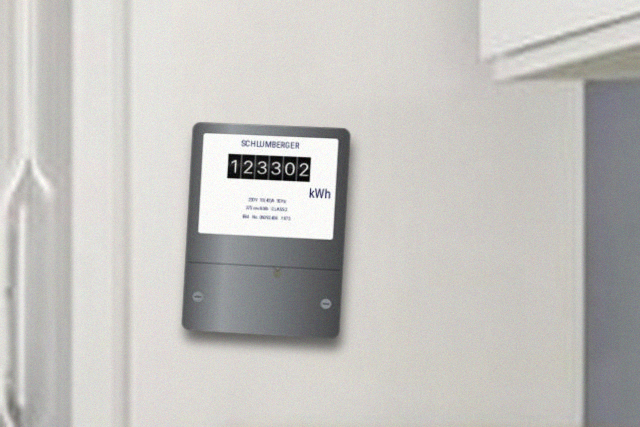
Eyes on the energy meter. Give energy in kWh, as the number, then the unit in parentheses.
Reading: 123302 (kWh)
